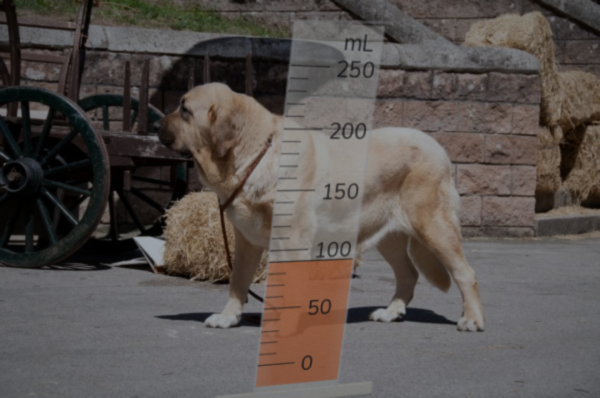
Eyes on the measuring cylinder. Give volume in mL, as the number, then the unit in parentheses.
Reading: 90 (mL)
